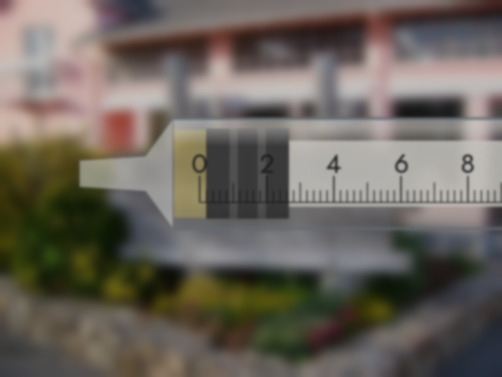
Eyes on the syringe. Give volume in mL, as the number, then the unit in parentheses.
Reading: 0.2 (mL)
